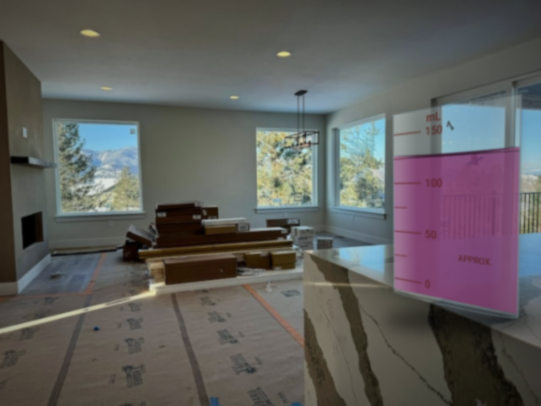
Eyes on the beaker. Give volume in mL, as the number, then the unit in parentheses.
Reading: 125 (mL)
